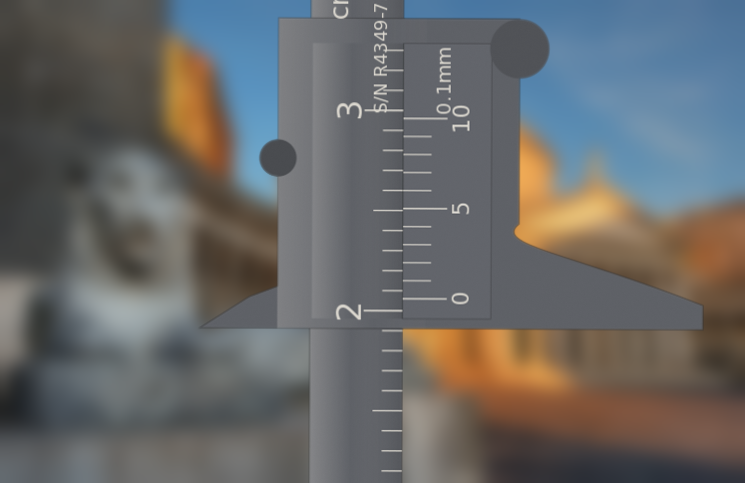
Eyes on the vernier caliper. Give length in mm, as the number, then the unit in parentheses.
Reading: 20.6 (mm)
